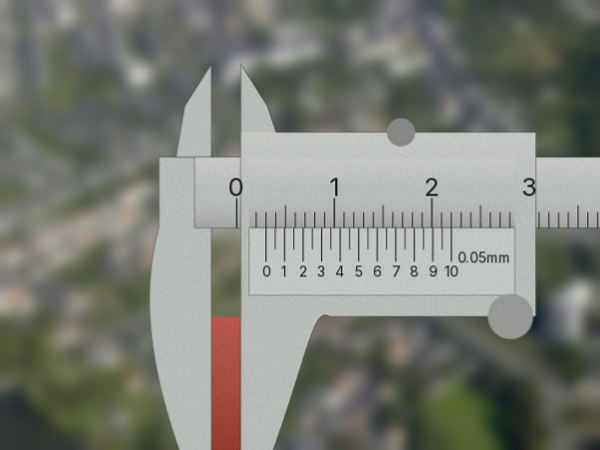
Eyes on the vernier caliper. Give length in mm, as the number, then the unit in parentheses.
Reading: 3.0 (mm)
